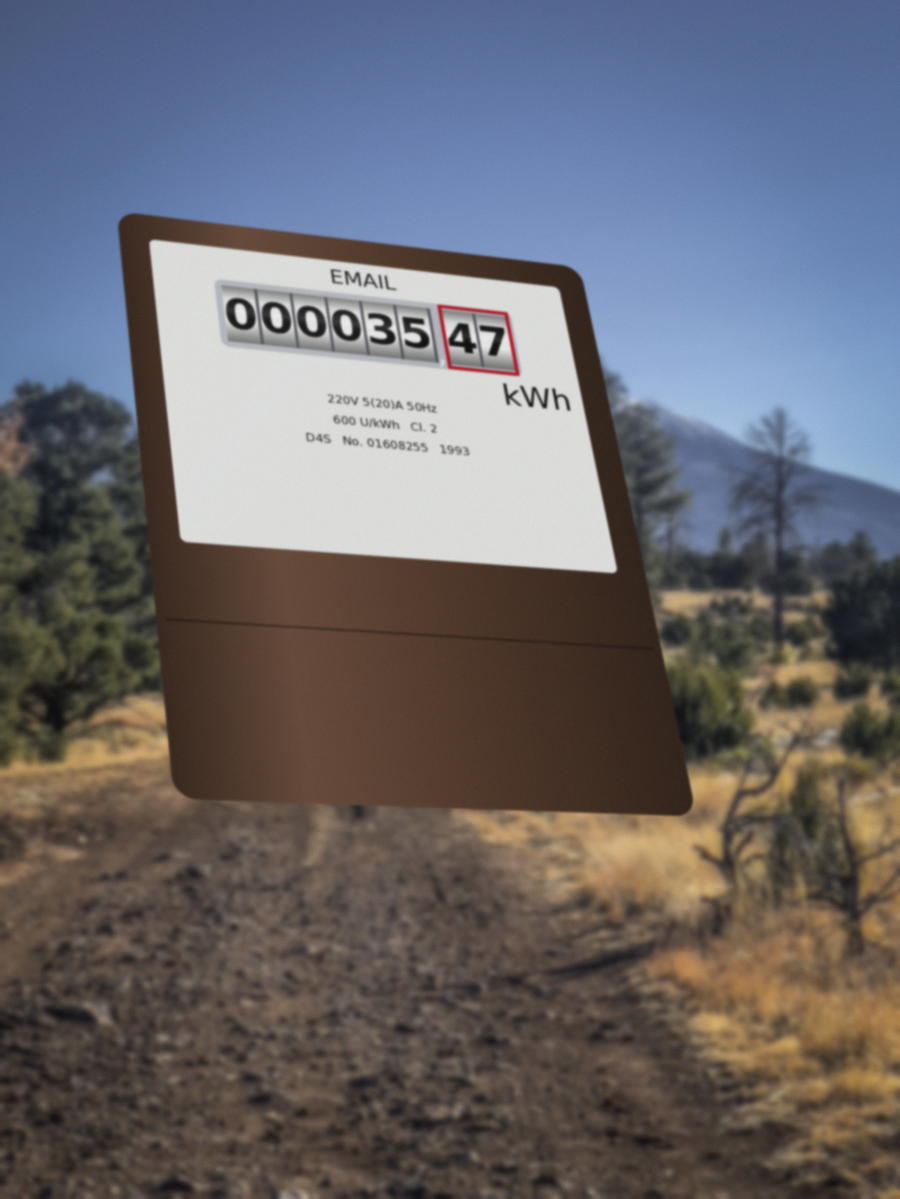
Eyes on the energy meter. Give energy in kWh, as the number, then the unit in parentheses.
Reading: 35.47 (kWh)
